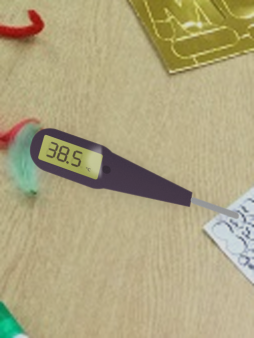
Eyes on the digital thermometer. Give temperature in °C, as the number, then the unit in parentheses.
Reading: 38.5 (°C)
